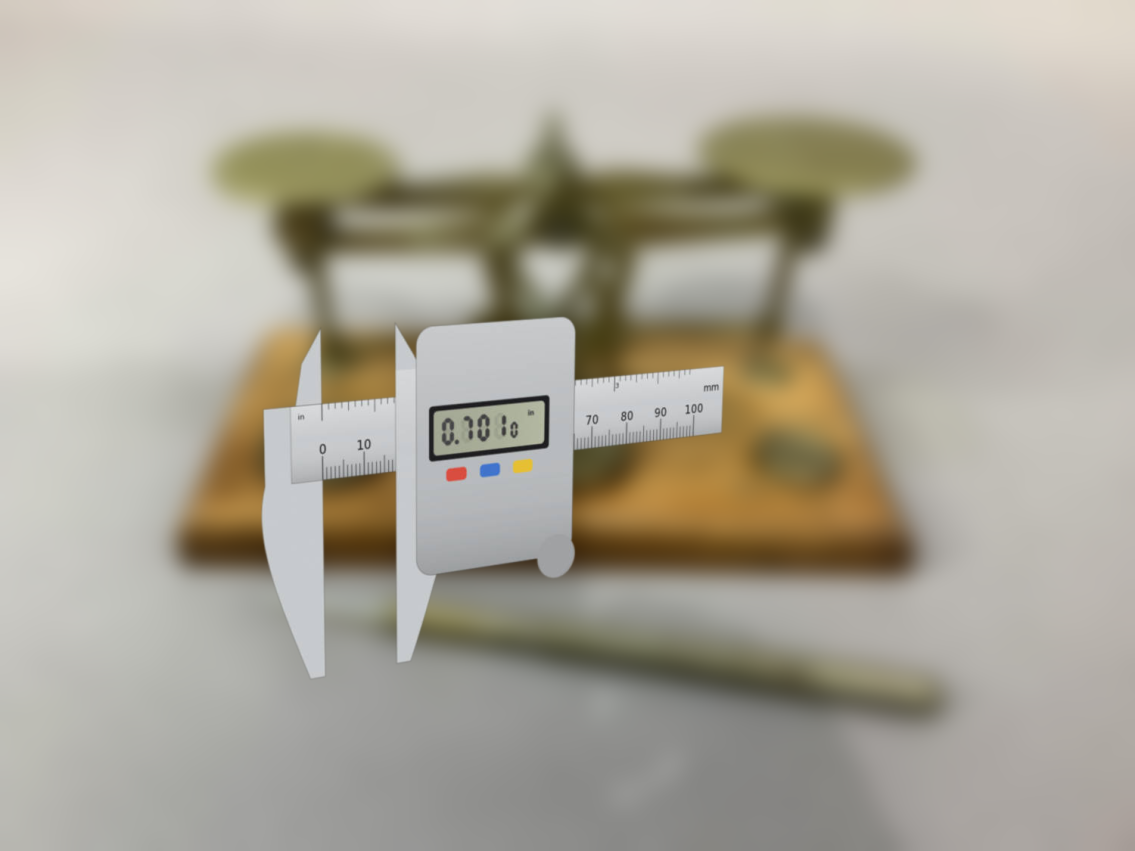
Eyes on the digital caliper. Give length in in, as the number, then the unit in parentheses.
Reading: 0.7010 (in)
